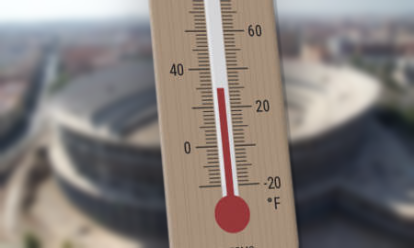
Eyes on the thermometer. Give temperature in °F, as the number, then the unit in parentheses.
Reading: 30 (°F)
